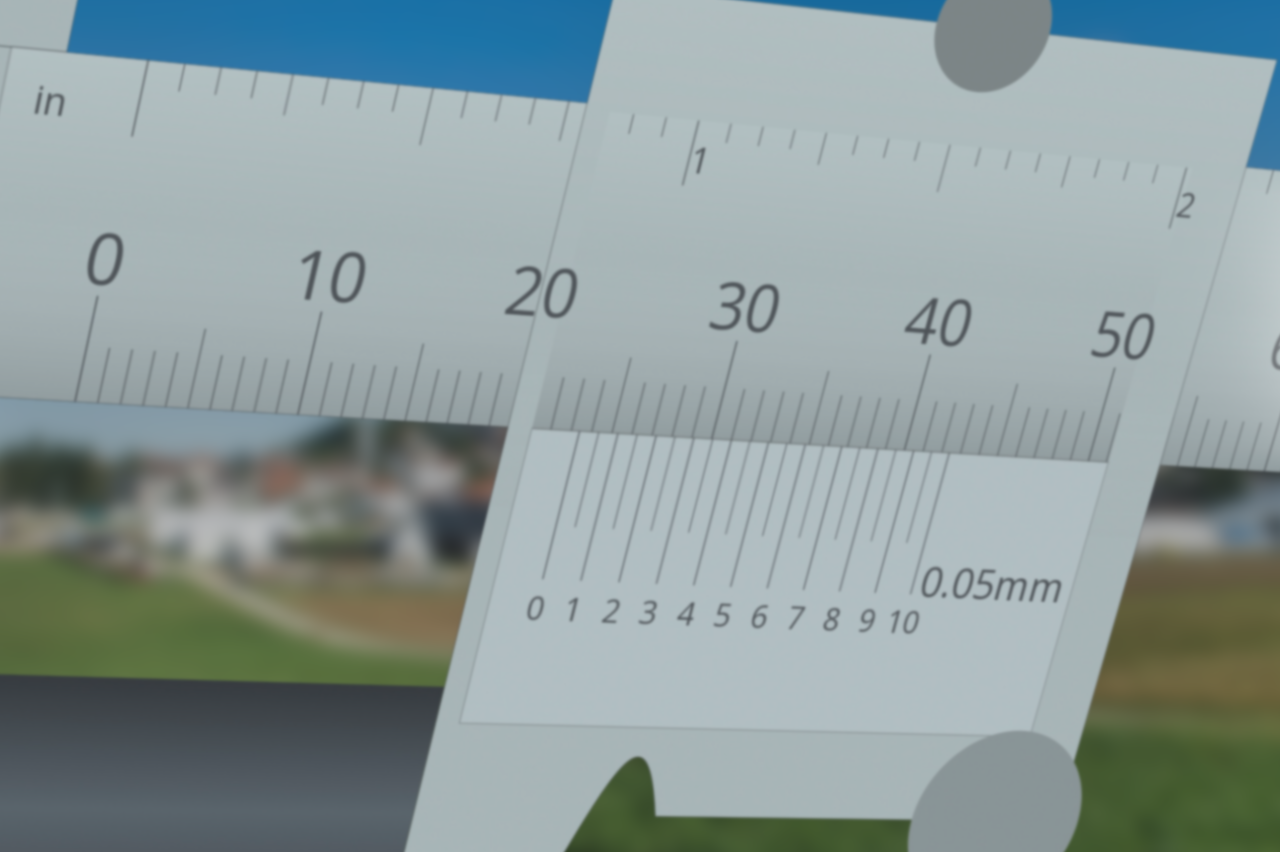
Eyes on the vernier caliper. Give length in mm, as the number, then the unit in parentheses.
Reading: 23.4 (mm)
